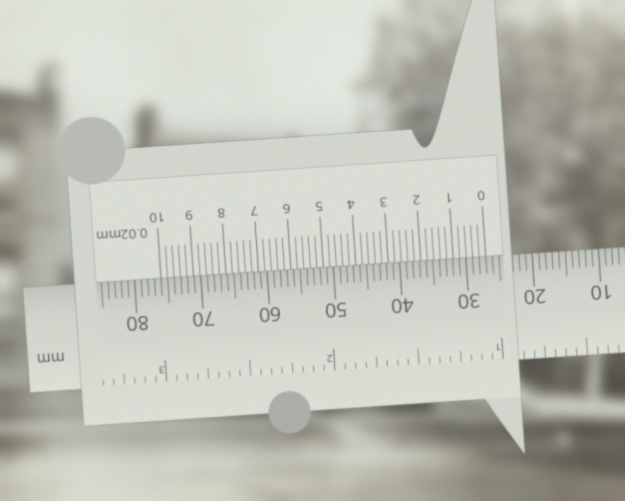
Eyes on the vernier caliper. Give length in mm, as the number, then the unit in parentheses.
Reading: 27.0 (mm)
